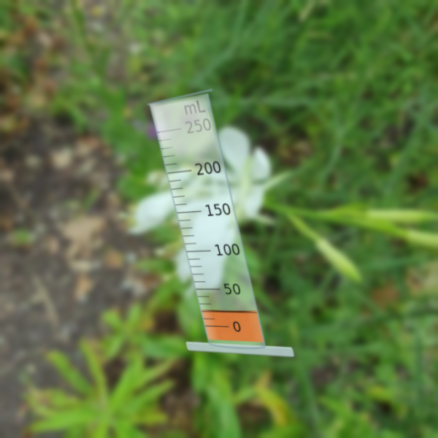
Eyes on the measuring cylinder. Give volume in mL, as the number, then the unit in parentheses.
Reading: 20 (mL)
